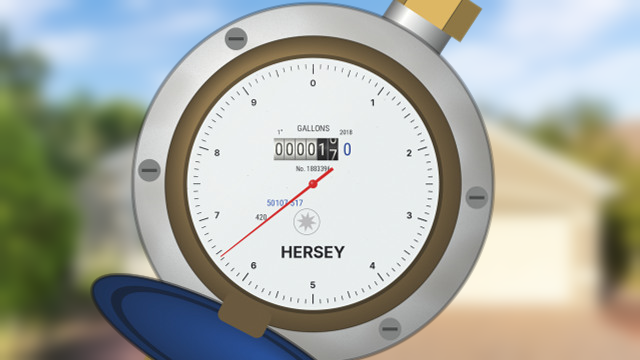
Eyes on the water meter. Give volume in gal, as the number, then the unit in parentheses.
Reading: 166.4 (gal)
